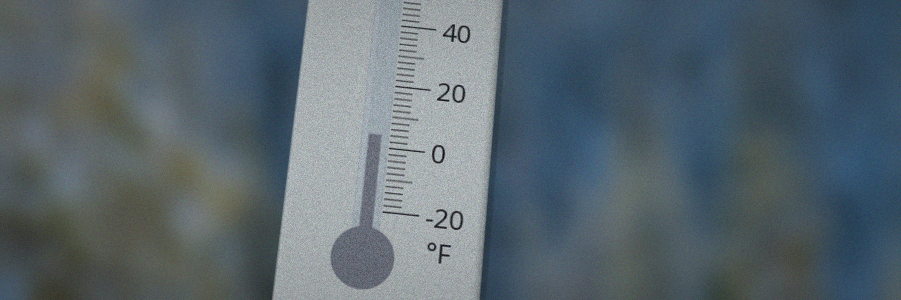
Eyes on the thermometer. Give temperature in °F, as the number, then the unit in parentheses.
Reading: 4 (°F)
